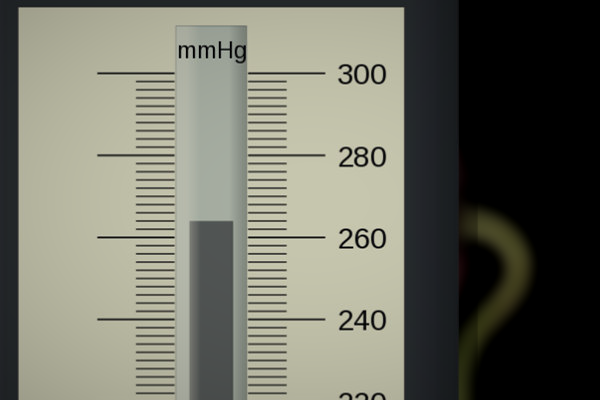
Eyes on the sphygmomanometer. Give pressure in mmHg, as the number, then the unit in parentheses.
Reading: 264 (mmHg)
